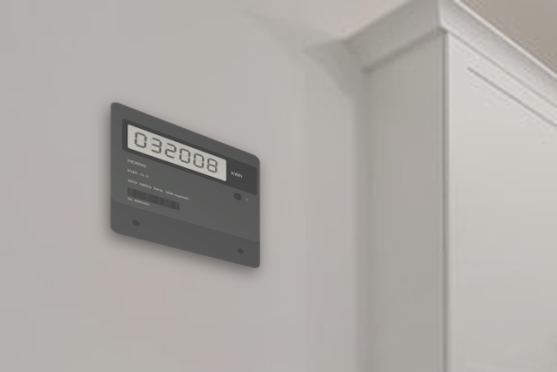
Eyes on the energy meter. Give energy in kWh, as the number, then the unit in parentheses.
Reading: 32008 (kWh)
